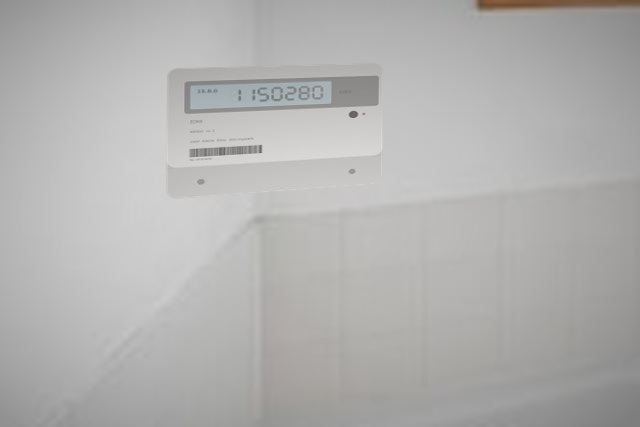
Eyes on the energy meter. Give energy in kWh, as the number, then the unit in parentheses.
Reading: 1150280 (kWh)
